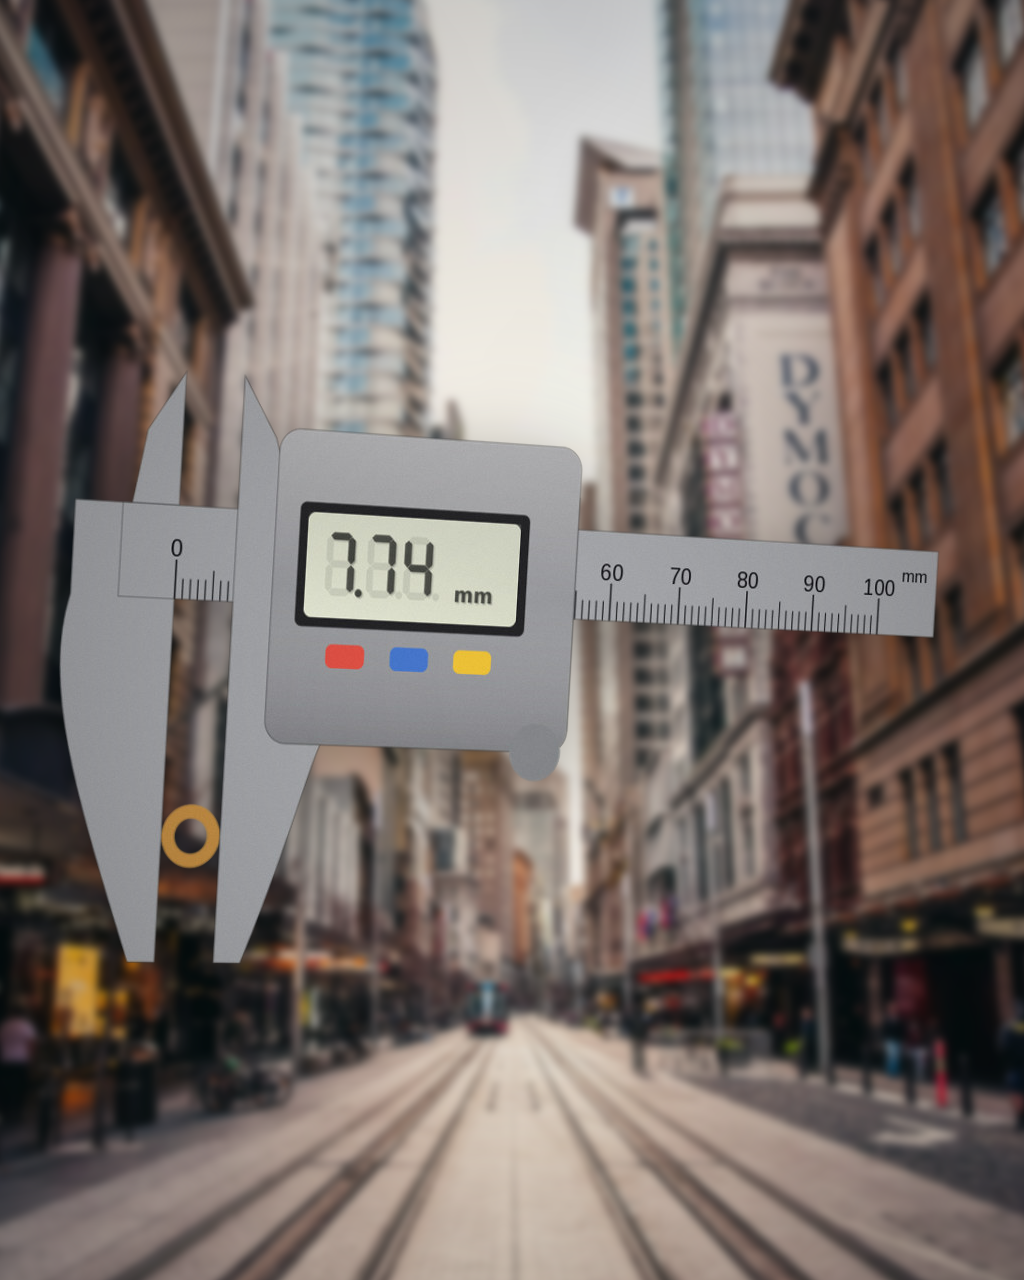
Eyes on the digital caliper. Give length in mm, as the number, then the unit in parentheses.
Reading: 7.74 (mm)
